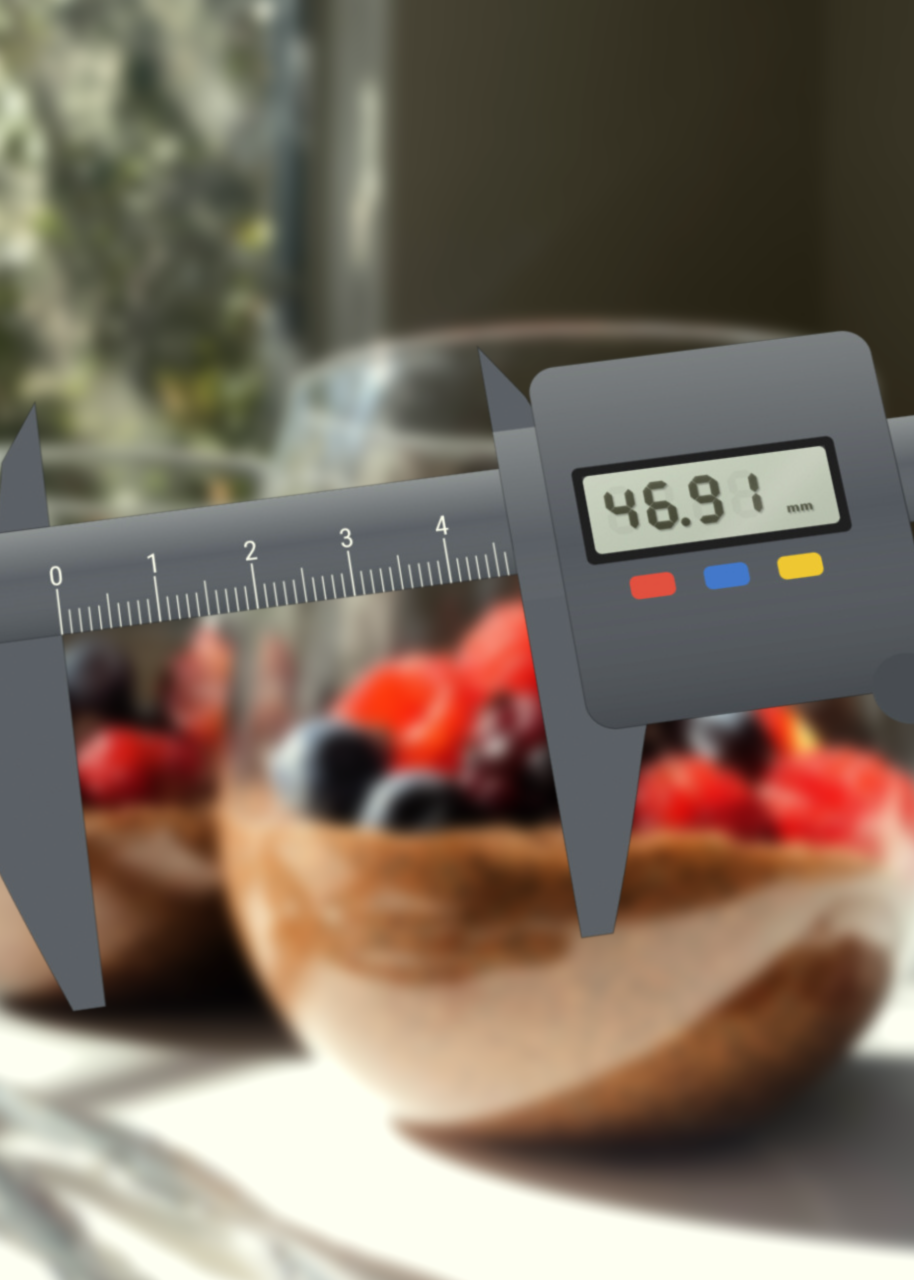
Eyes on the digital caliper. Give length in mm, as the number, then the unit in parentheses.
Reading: 46.91 (mm)
